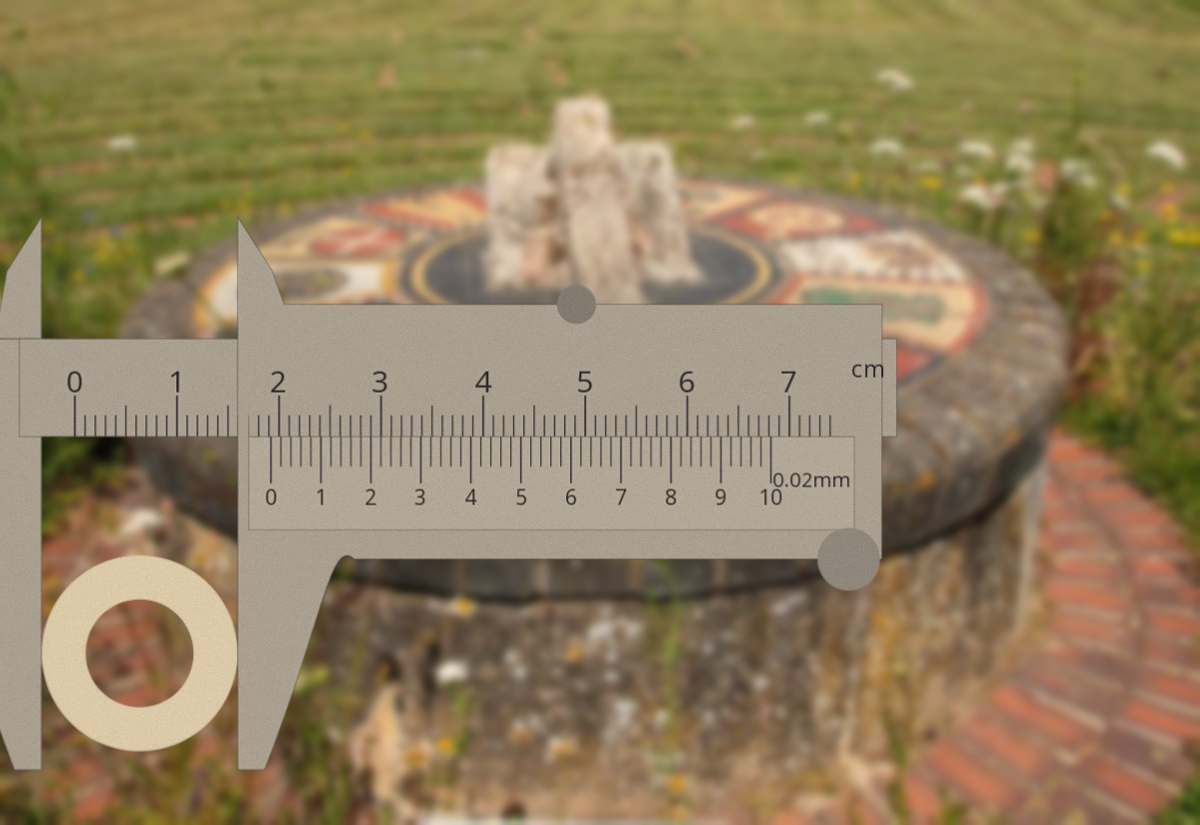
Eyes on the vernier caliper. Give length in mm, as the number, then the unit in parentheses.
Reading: 19.2 (mm)
